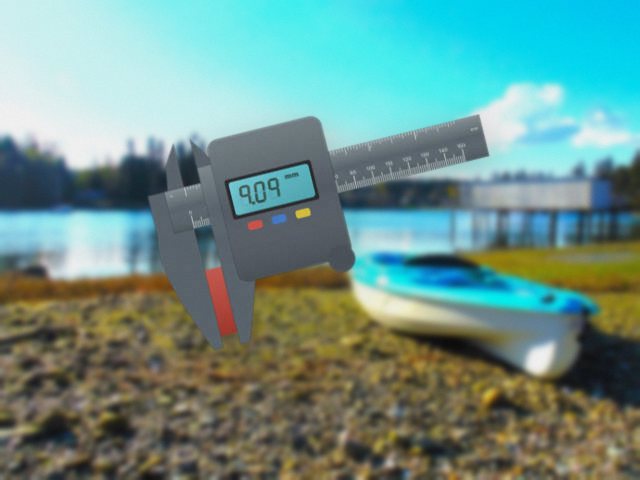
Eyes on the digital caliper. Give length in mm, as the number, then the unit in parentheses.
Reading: 9.09 (mm)
